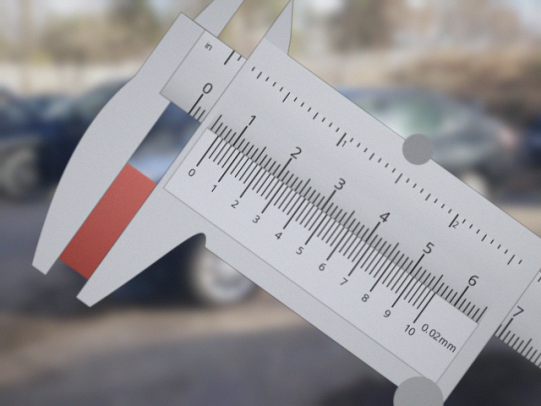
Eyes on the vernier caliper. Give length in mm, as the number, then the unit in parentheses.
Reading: 6.8 (mm)
